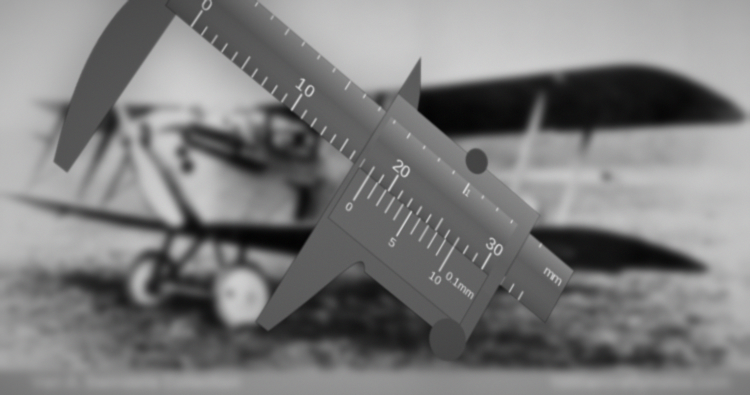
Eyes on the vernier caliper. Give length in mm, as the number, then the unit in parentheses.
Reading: 18.0 (mm)
